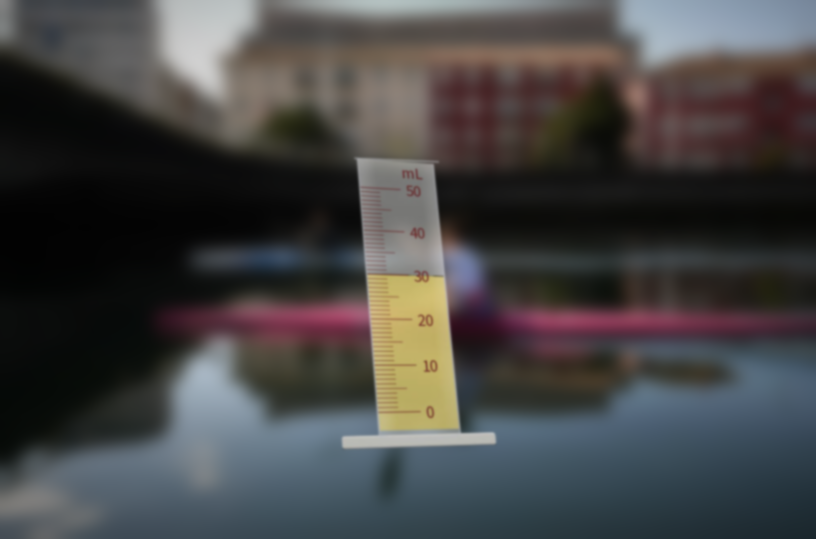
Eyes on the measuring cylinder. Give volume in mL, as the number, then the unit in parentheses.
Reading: 30 (mL)
